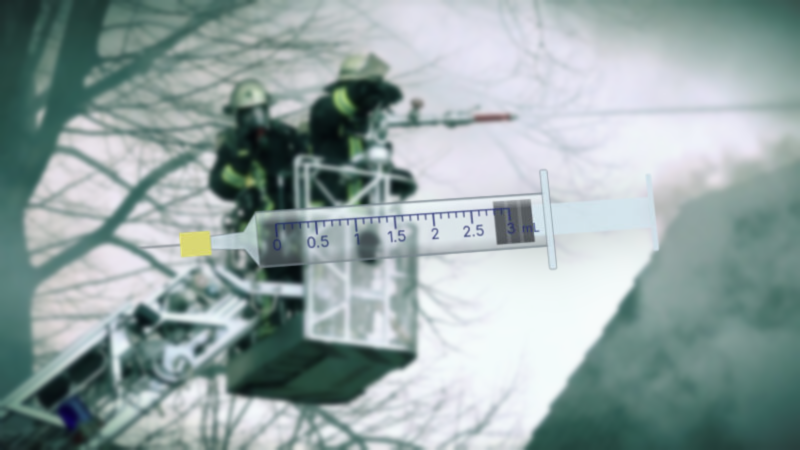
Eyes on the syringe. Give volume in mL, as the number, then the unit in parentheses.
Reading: 2.8 (mL)
